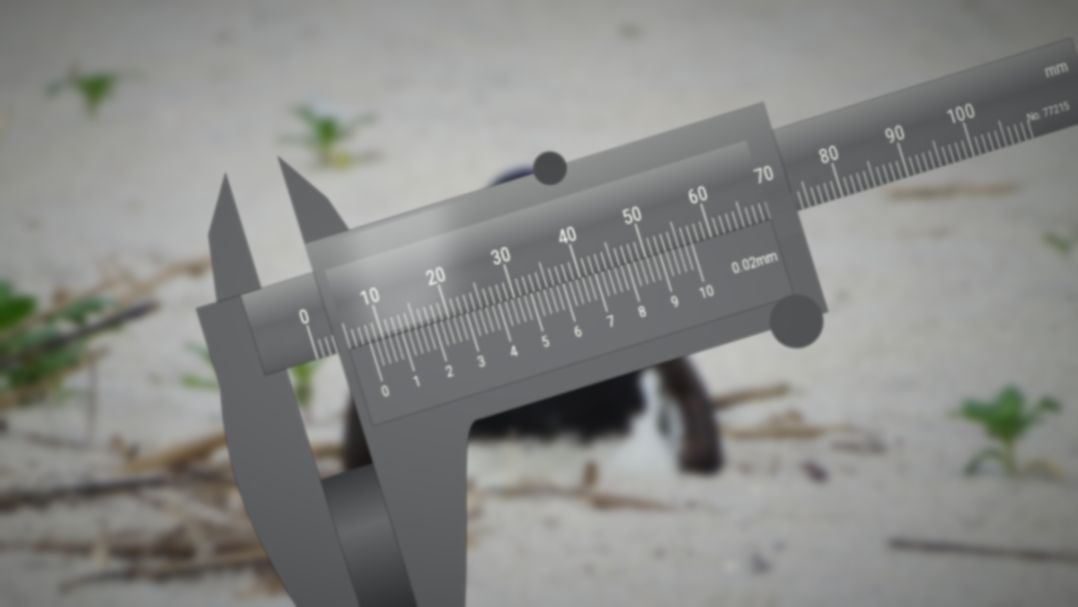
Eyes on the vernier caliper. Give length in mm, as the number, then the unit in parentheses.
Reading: 8.0 (mm)
